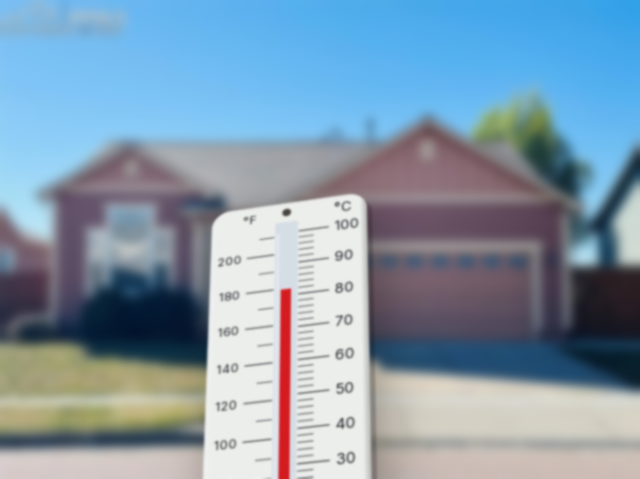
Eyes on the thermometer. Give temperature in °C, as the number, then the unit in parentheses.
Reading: 82 (°C)
